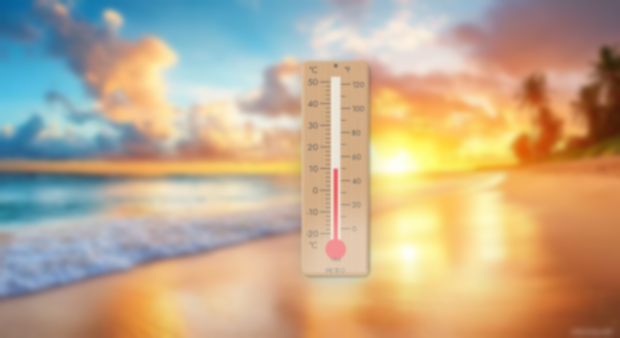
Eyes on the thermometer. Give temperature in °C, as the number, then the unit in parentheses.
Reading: 10 (°C)
